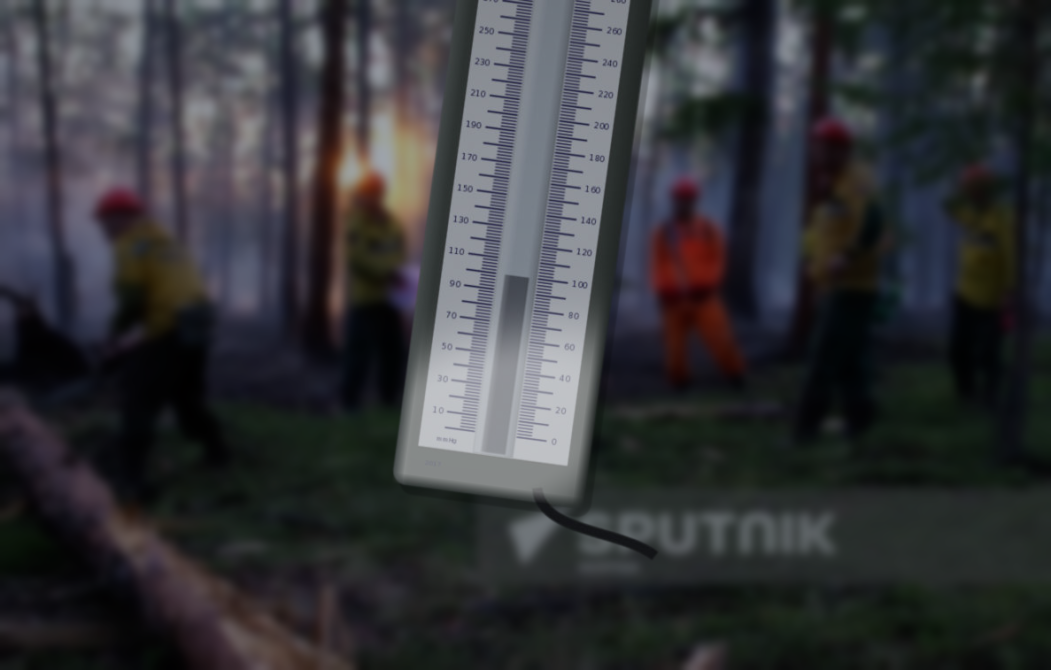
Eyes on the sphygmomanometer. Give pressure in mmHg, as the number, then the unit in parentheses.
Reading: 100 (mmHg)
